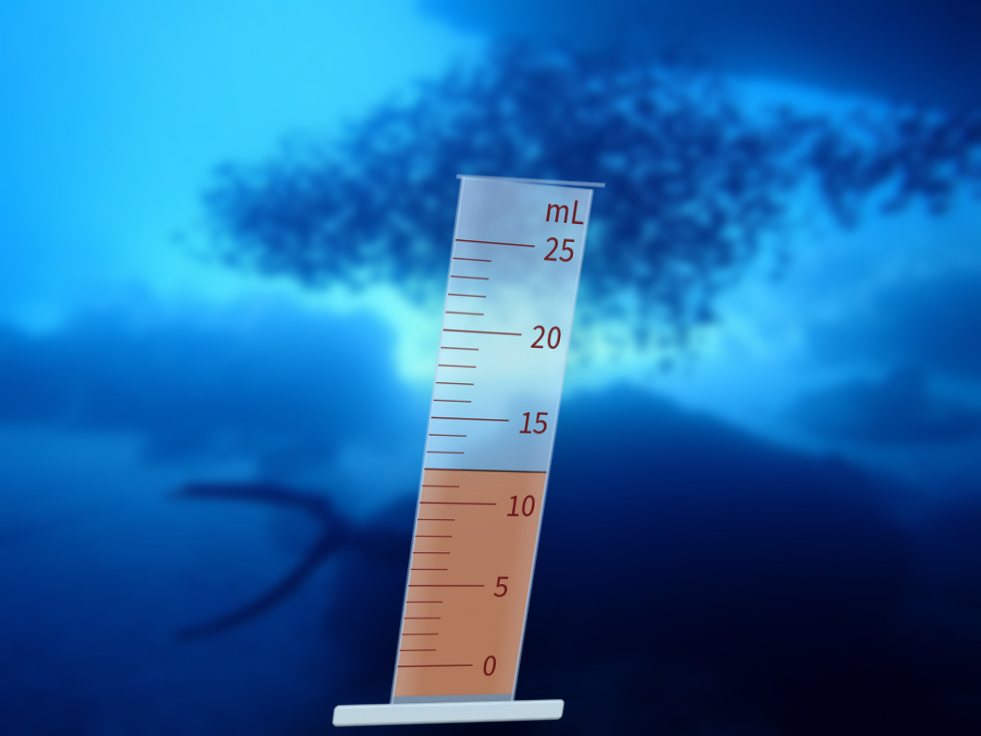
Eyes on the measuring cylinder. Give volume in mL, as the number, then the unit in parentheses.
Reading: 12 (mL)
